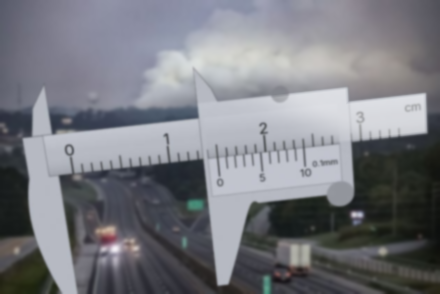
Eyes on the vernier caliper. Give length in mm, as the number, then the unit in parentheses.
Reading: 15.0 (mm)
